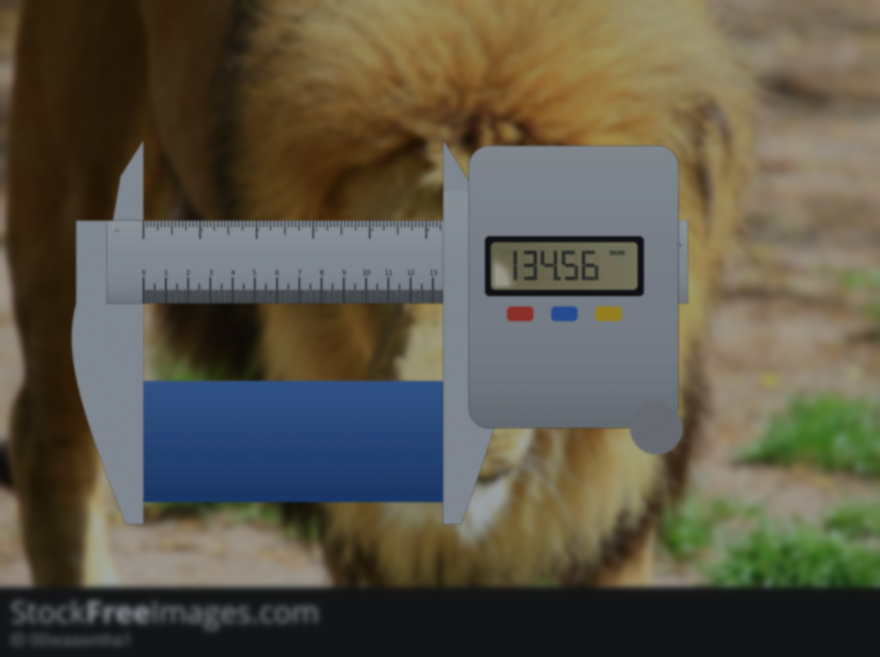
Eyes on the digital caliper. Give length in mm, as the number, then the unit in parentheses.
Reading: 134.56 (mm)
